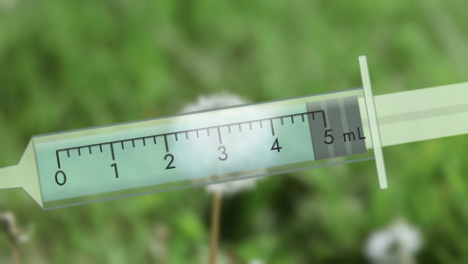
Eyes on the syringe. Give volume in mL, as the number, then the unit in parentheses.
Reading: 4.7 (mL)
